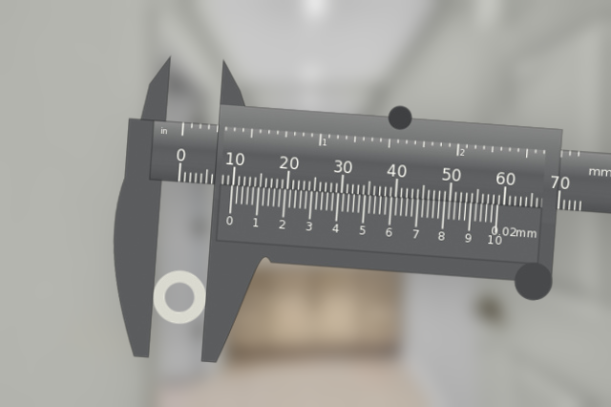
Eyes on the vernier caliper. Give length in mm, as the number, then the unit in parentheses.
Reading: 9.8 (mm)
